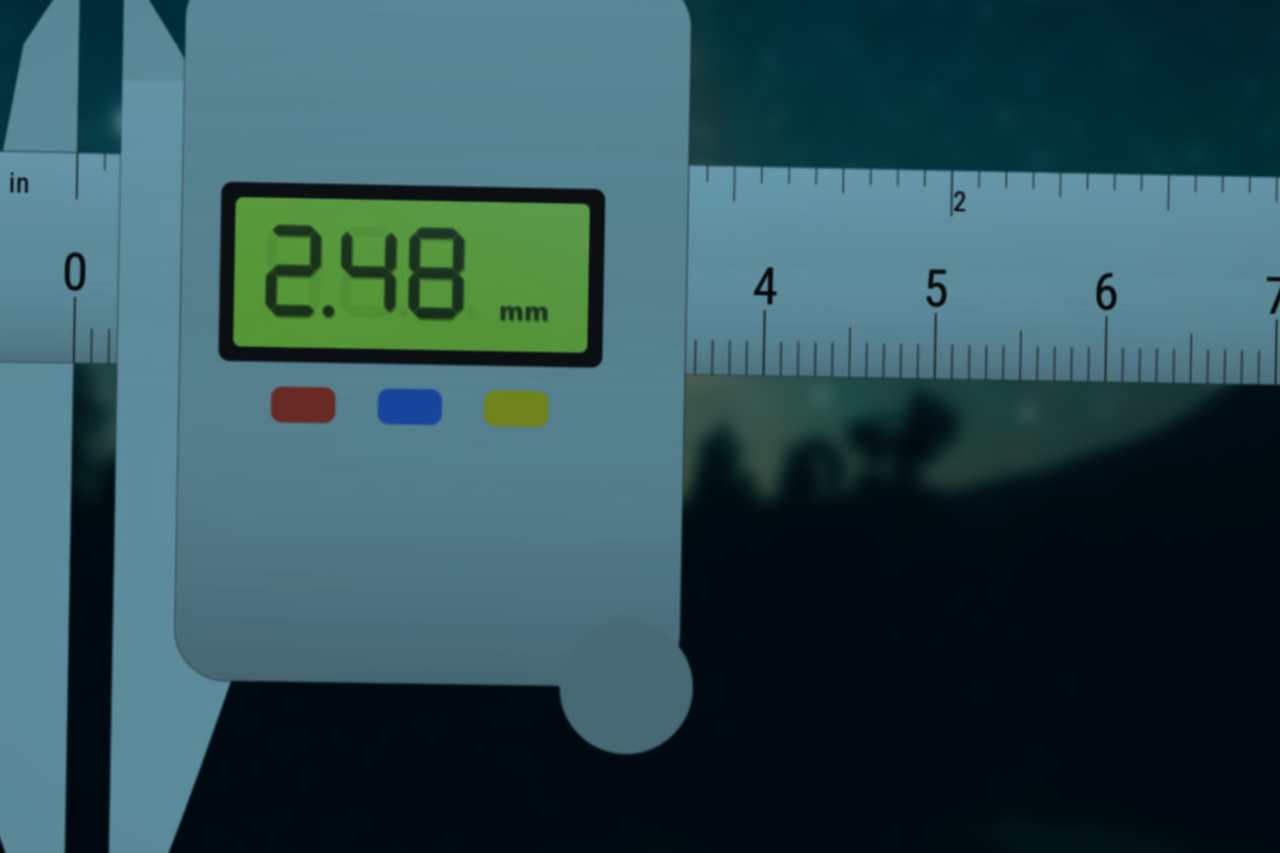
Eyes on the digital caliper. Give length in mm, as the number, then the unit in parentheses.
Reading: 2.48 (mm)
